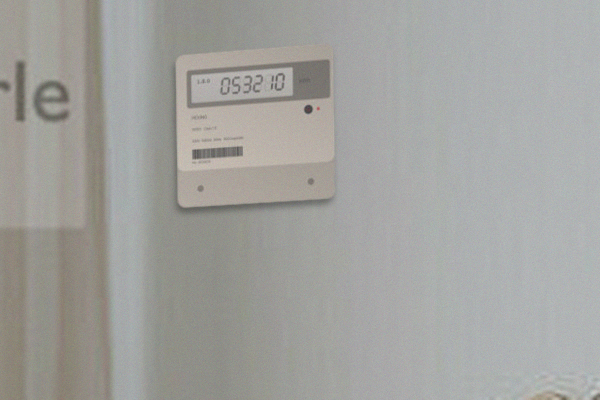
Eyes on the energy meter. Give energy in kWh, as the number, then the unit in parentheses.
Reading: 53210 (kWh)
